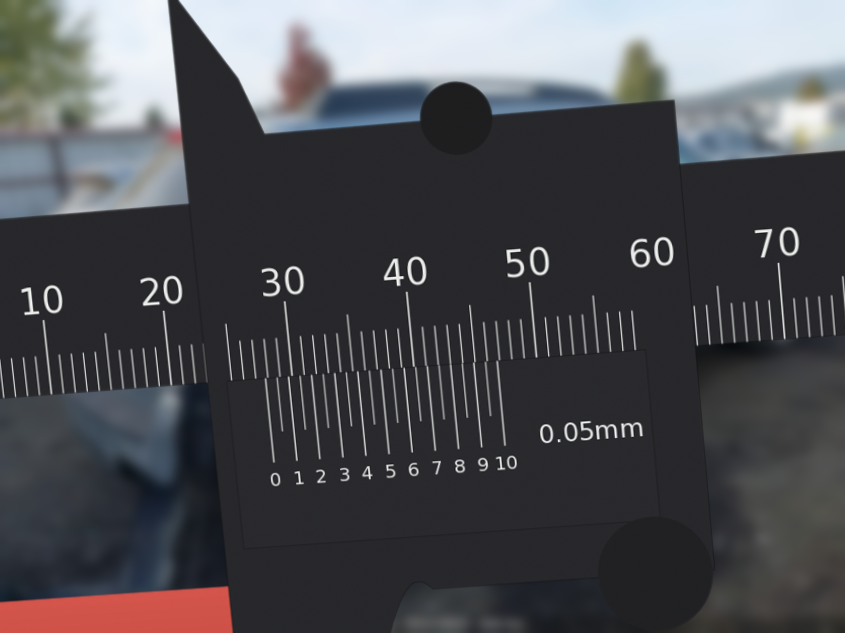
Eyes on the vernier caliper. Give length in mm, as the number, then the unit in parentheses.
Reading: 27.8 (mm)
